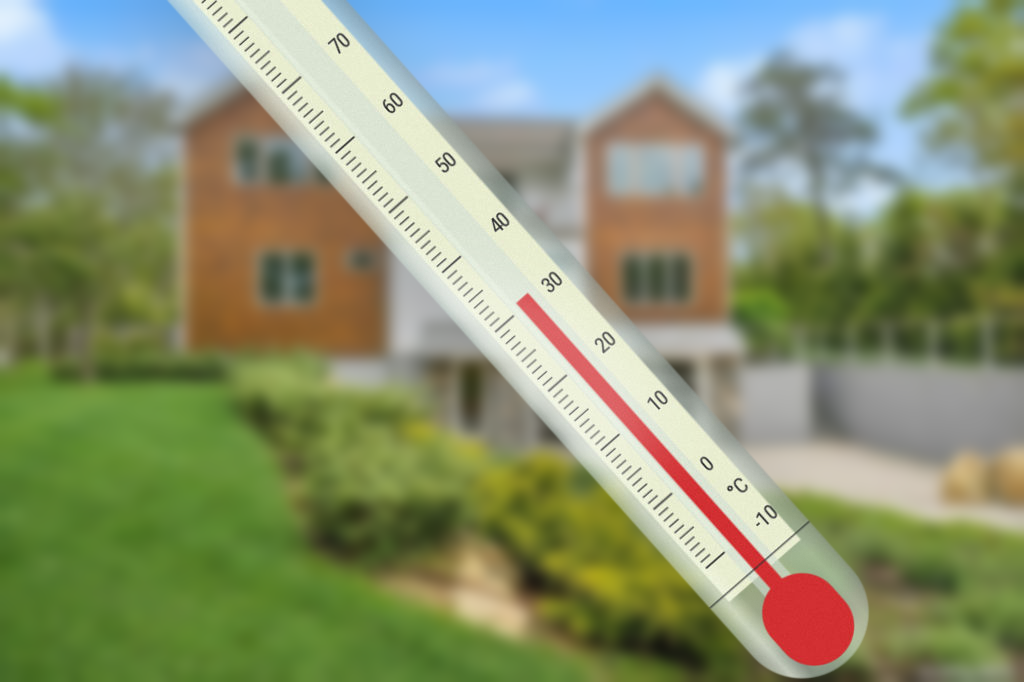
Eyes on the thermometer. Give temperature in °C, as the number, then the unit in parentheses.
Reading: 31 (°C)
